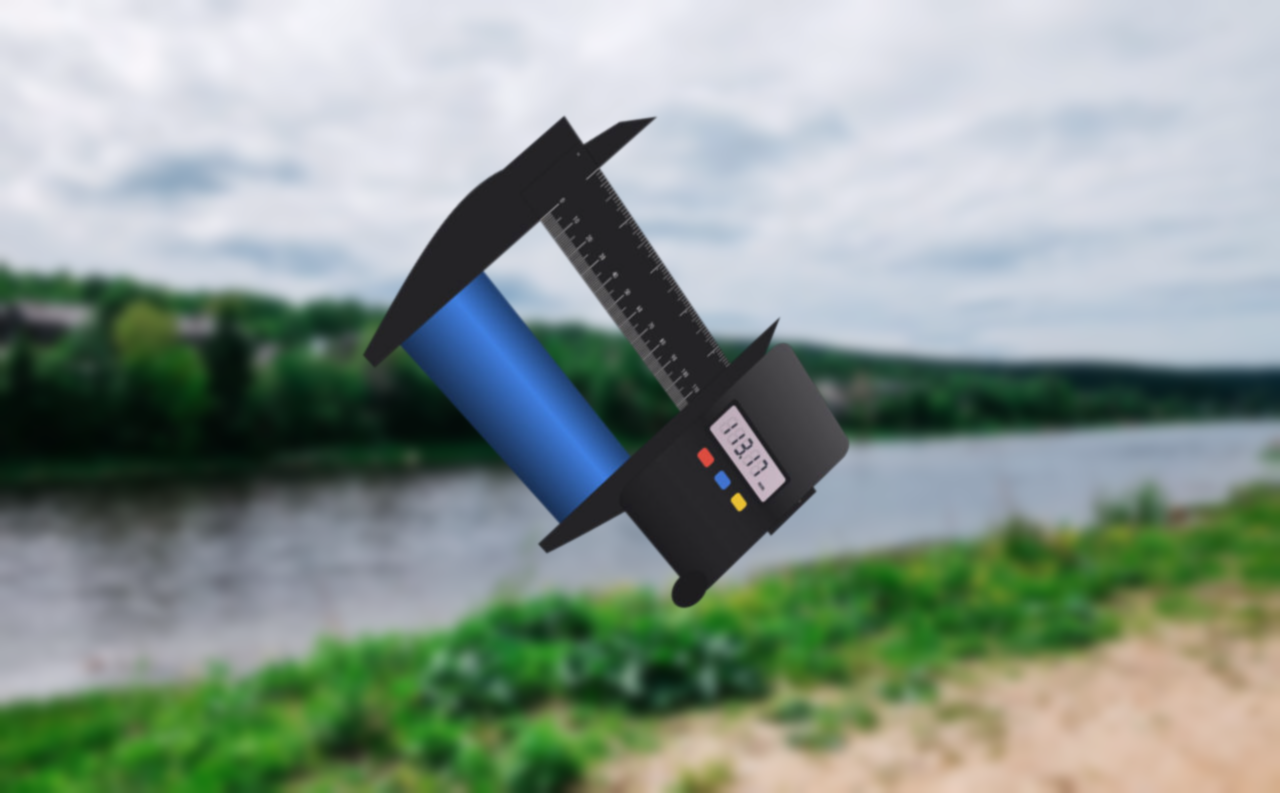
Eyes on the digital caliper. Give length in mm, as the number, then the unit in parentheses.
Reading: 113.17 (mm)
